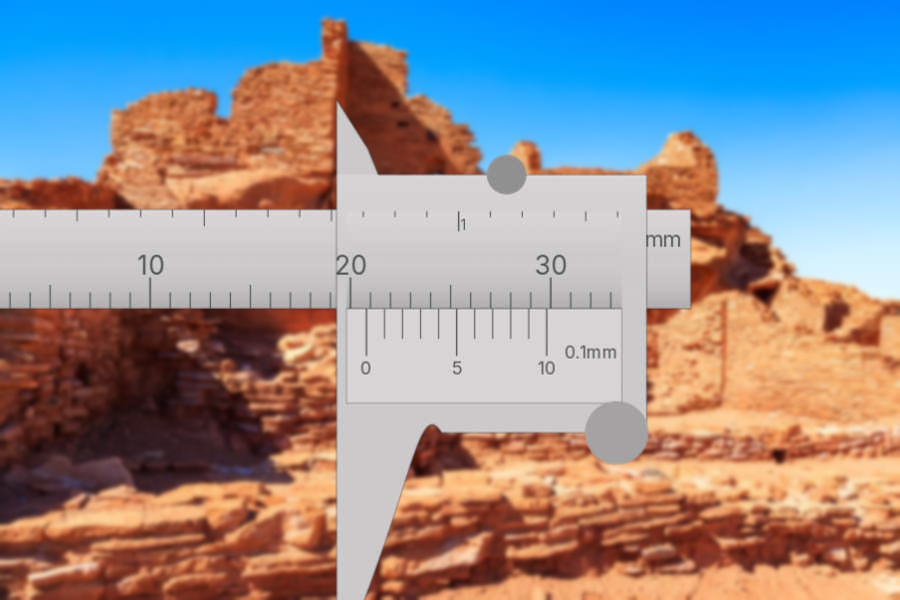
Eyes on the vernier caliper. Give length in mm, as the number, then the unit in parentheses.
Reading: 20.8 (mm)
